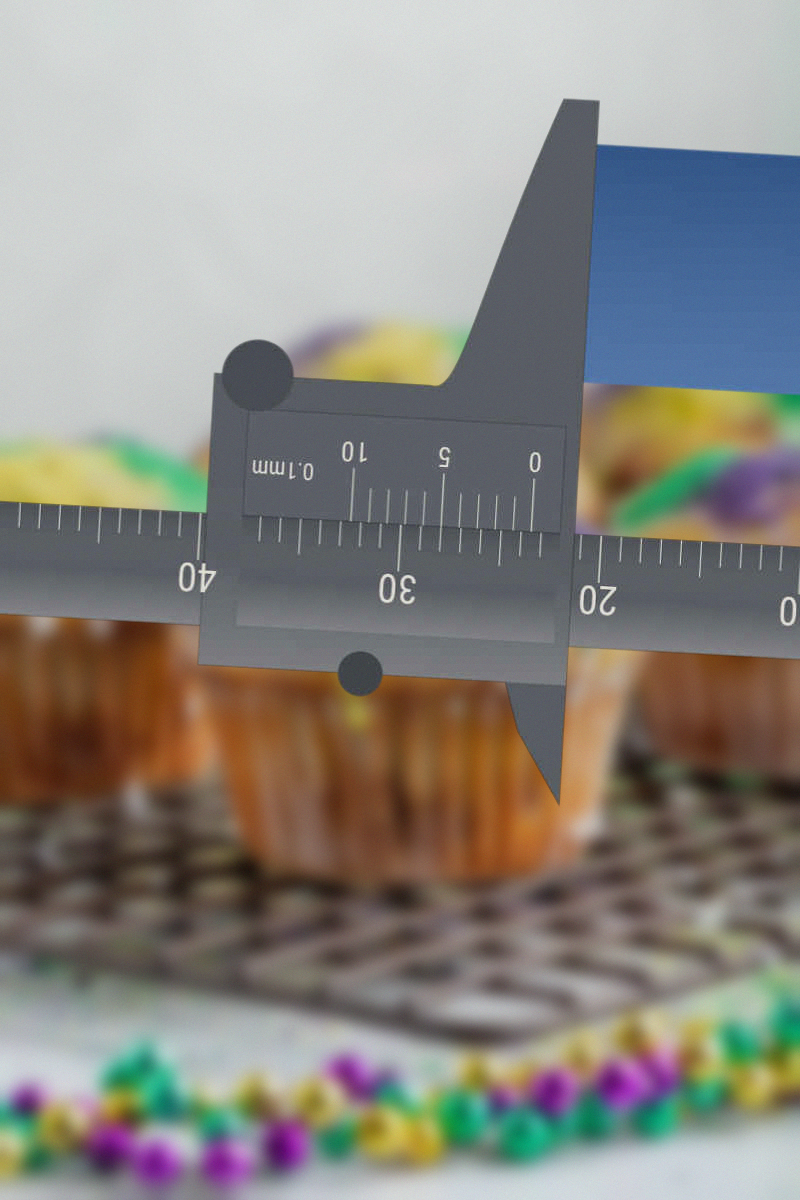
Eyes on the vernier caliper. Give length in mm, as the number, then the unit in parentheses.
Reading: 23.5 (mm)
